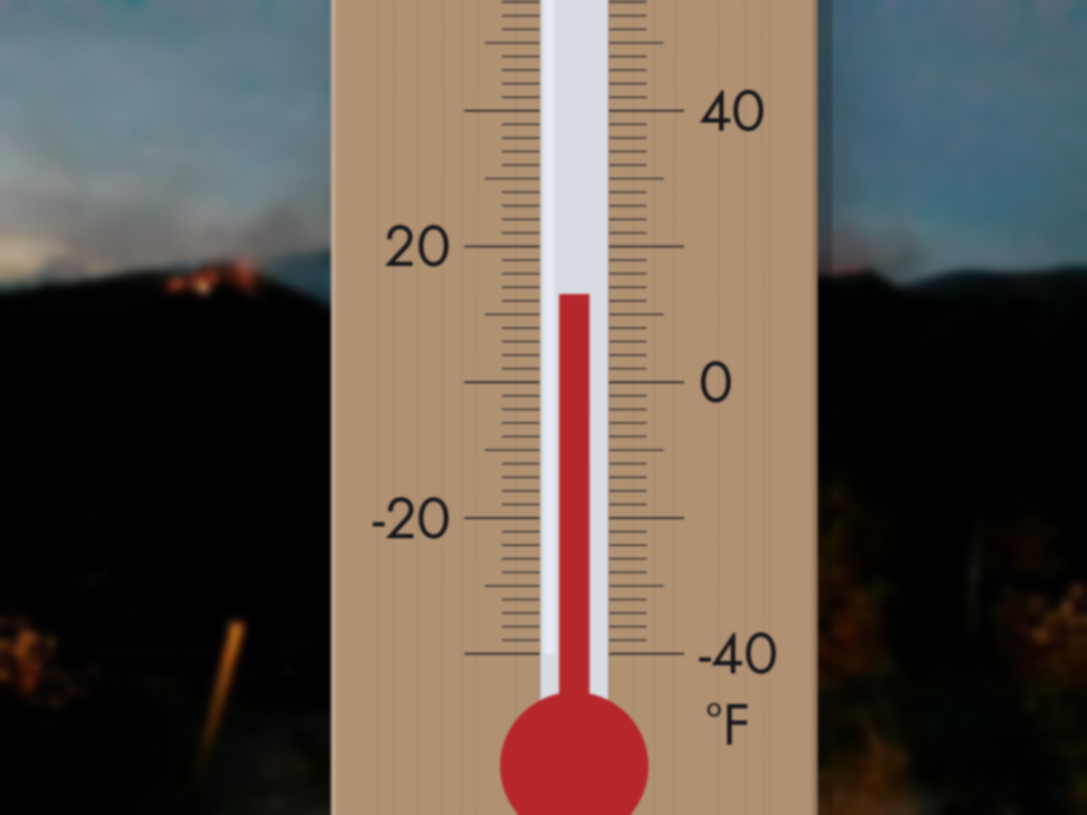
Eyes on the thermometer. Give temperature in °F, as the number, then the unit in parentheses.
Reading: 13 (°F)
